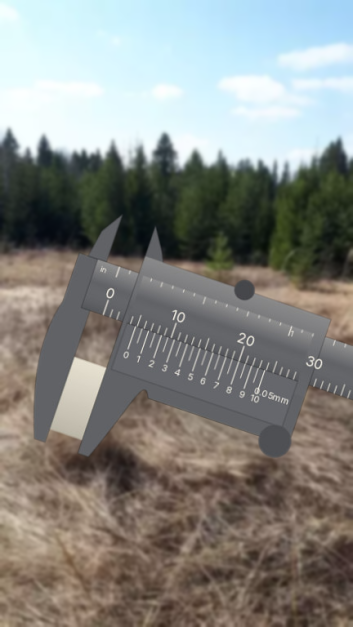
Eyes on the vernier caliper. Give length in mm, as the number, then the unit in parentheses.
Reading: 4.8 (mm)
